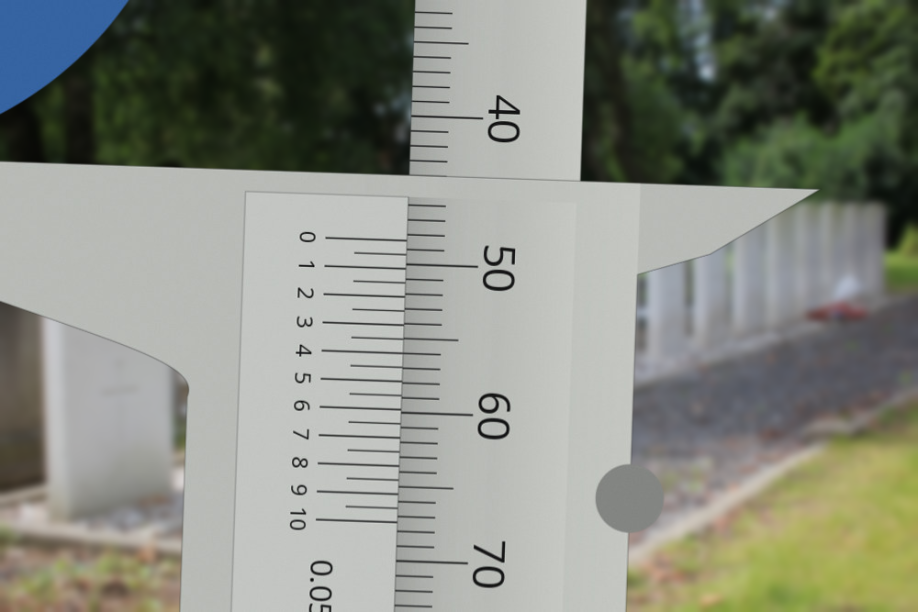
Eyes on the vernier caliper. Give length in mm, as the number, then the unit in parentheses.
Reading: 48.4 (mm)
